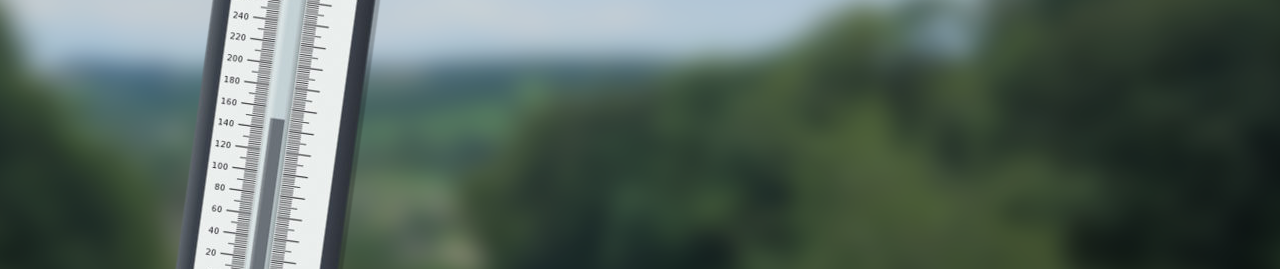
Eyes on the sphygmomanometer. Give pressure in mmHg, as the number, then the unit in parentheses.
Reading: 150 (mmHg)
